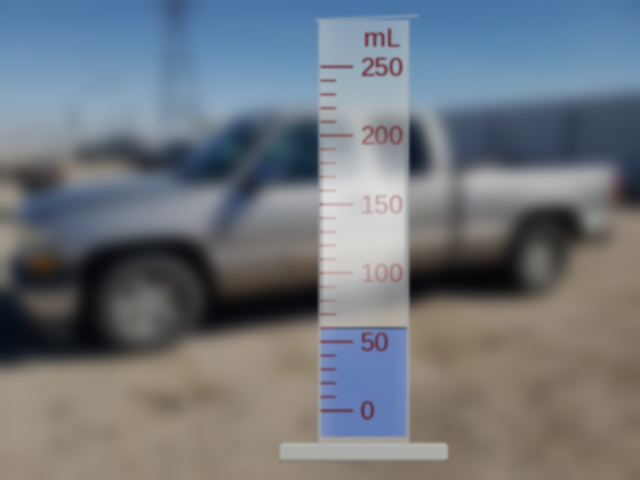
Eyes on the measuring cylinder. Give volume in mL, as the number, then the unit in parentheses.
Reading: 60 (mL)
